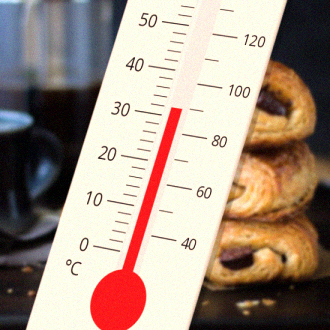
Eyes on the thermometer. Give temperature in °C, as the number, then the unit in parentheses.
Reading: 32 (°C)
